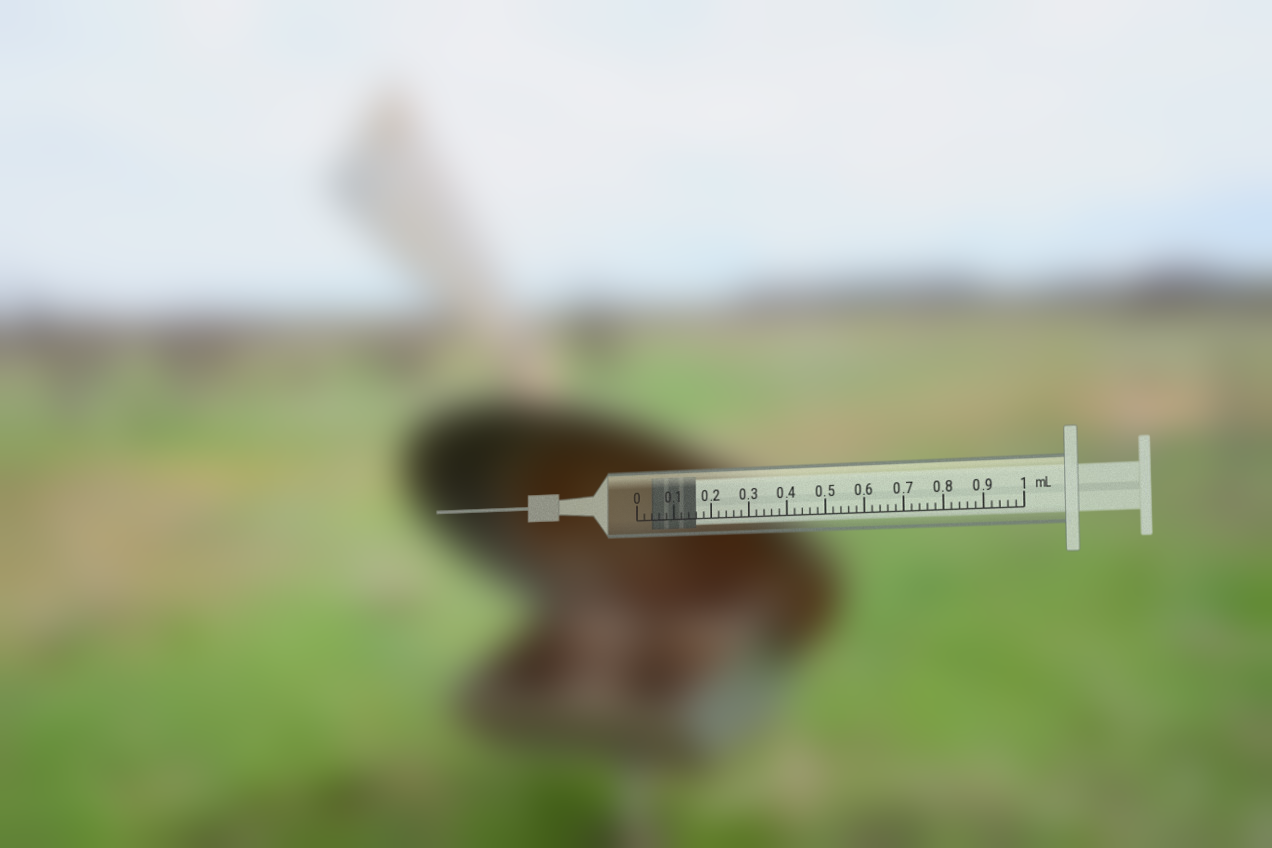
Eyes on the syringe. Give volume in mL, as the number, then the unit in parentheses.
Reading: 0.04 (mL)
